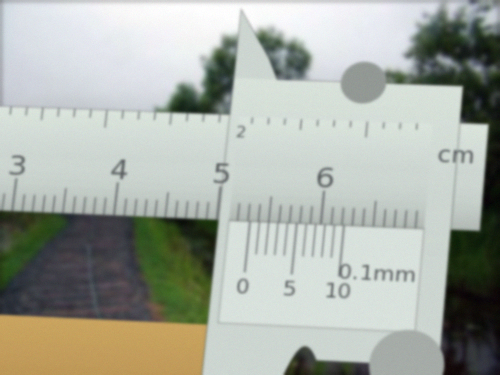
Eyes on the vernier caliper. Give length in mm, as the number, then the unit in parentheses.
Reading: 53.2 (mm)
